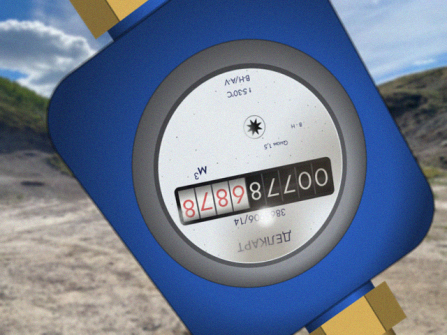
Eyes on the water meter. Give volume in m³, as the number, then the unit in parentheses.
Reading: 778.6878 (m³)
